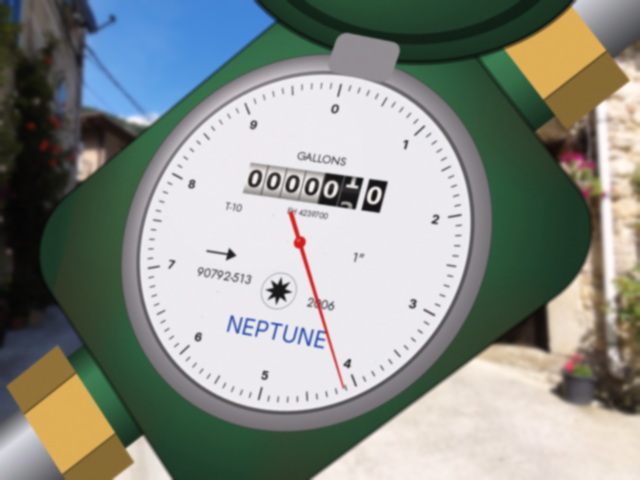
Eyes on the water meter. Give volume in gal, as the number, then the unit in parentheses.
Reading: 14.1 (gal)
